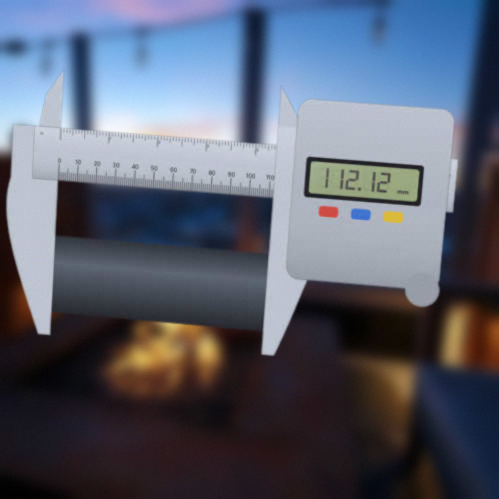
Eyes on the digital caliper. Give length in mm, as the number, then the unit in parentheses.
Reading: 112.12 (mm)
